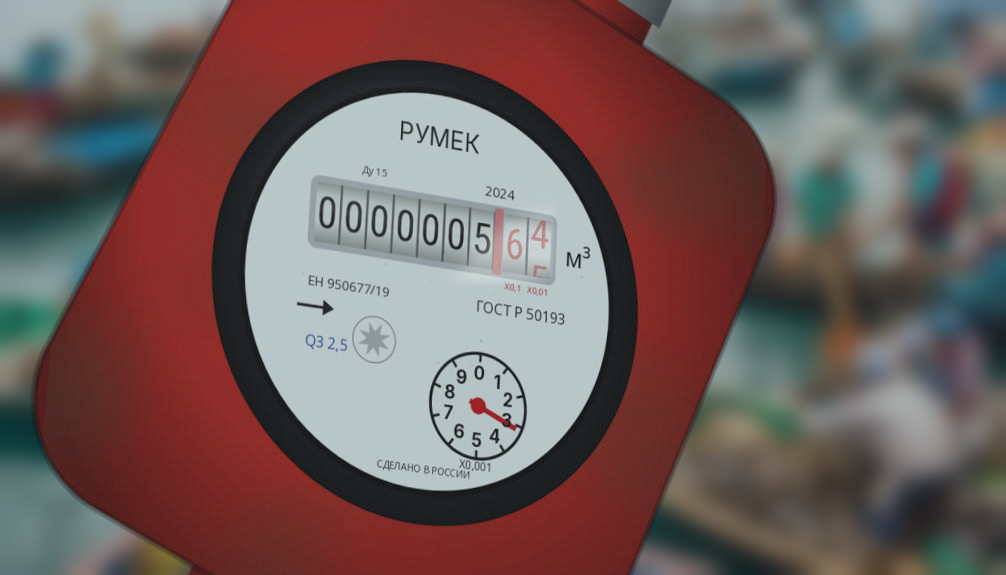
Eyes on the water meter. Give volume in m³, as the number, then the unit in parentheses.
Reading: 5.643 (m³)
